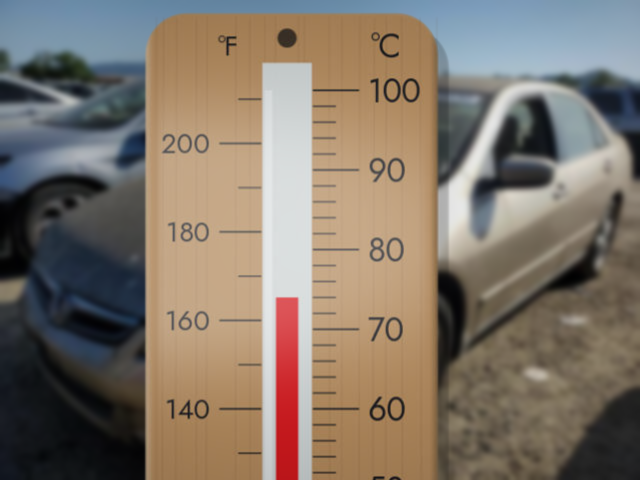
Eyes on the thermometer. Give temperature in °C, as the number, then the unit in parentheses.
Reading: 74 (°C)
